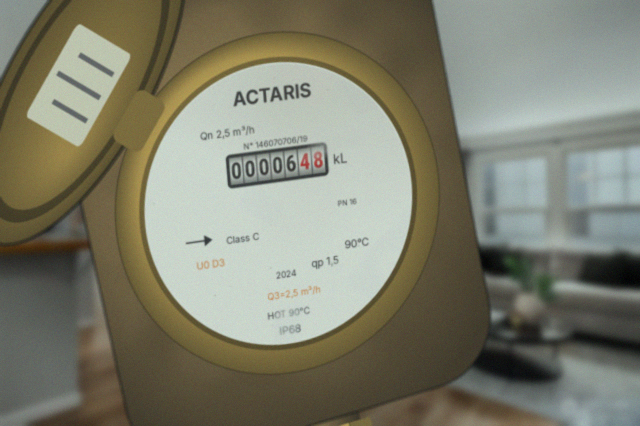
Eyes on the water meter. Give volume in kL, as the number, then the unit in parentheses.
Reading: 6.48 (kL)
